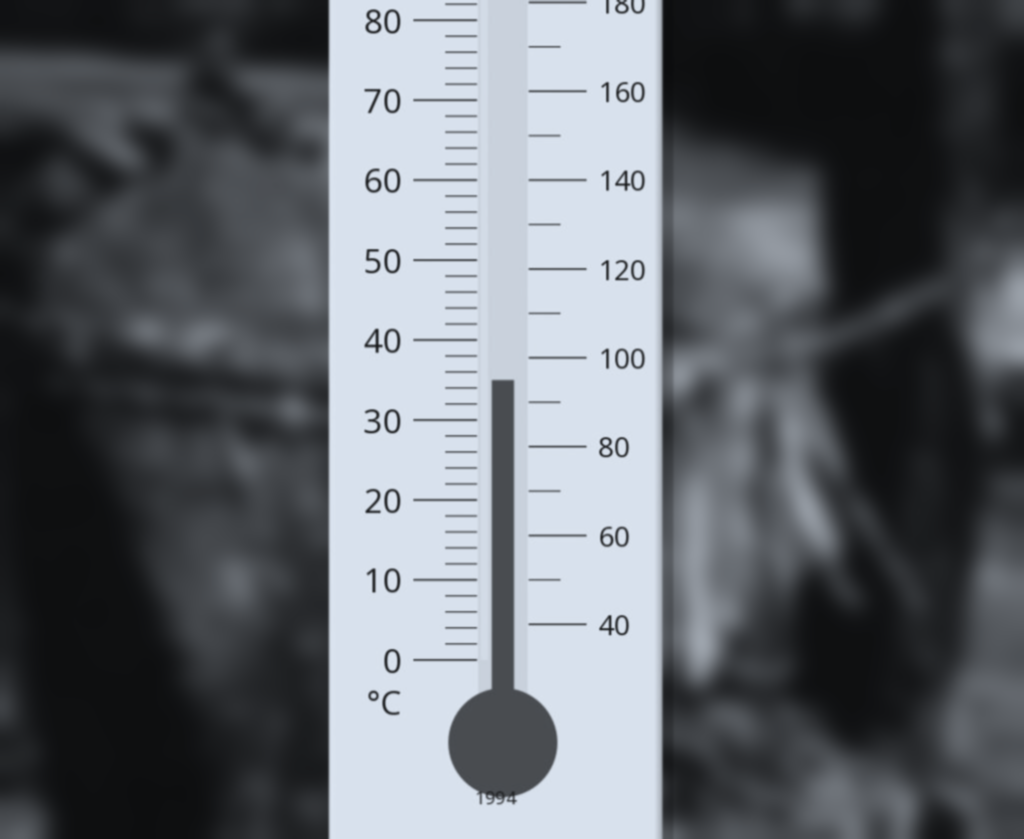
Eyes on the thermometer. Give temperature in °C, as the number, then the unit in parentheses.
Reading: 35 (°C)
